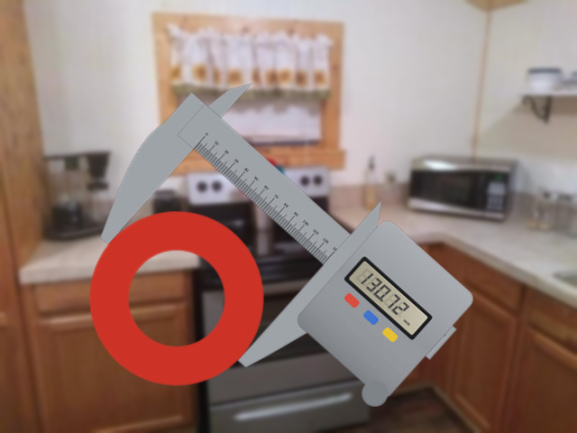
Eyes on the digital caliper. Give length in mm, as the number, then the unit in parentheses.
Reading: 130.72 (mm)
